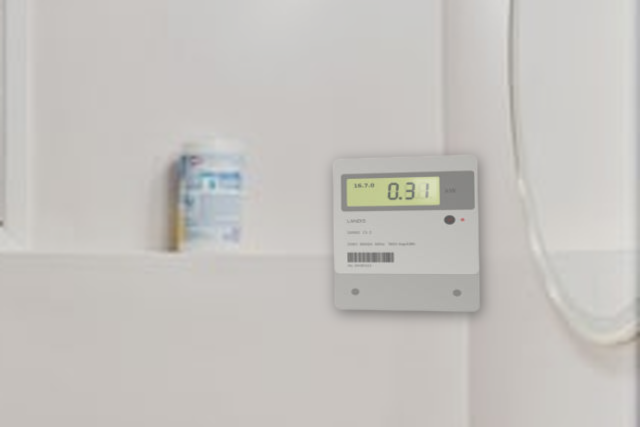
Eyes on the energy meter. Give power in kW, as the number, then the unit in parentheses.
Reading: 0.31 (kW)
